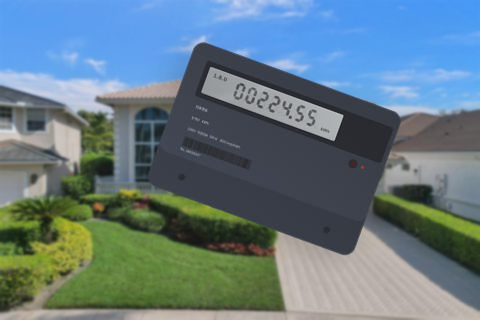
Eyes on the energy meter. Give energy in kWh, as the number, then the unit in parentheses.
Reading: 224.55 (kWh)
